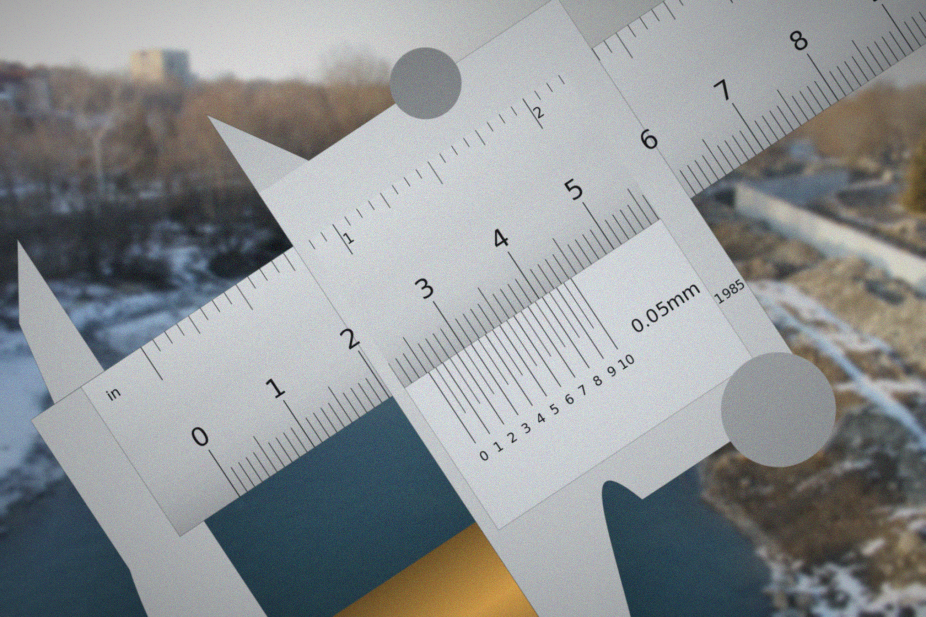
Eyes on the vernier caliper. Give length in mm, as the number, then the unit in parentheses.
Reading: 25.2 (mm)
